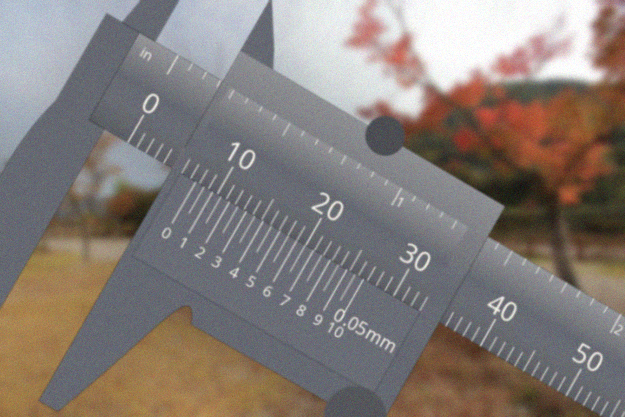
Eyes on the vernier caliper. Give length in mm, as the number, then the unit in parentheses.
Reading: 7.6 (mm)
